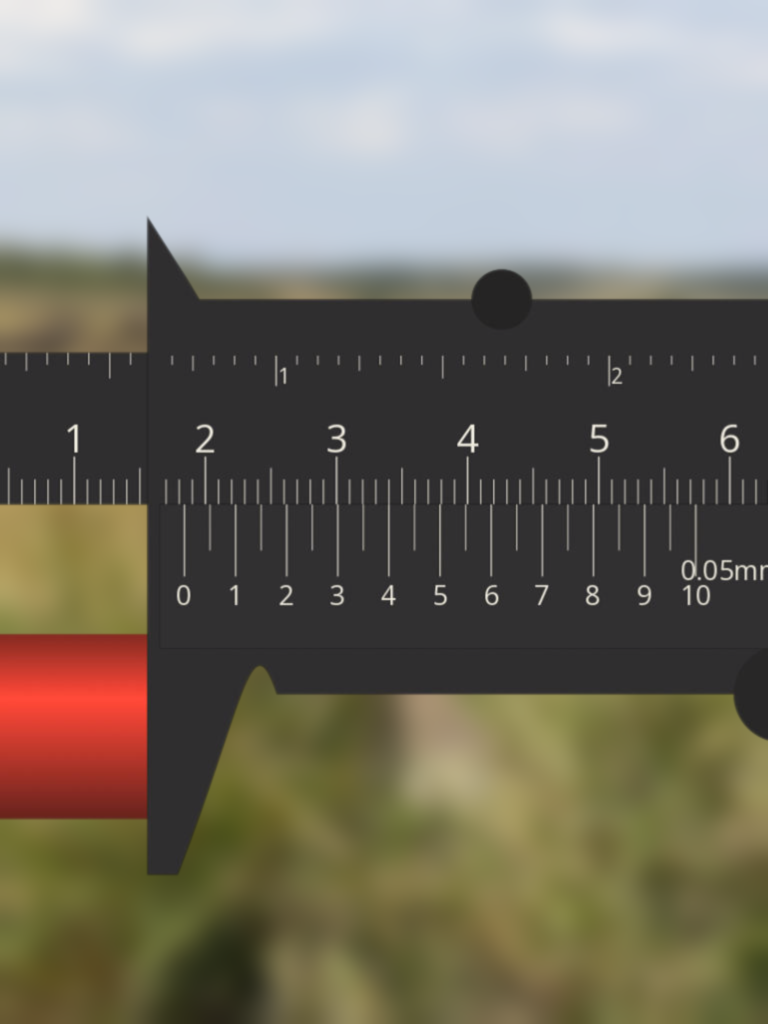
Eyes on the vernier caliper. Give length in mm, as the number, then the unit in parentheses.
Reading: 18.4 (mm)
